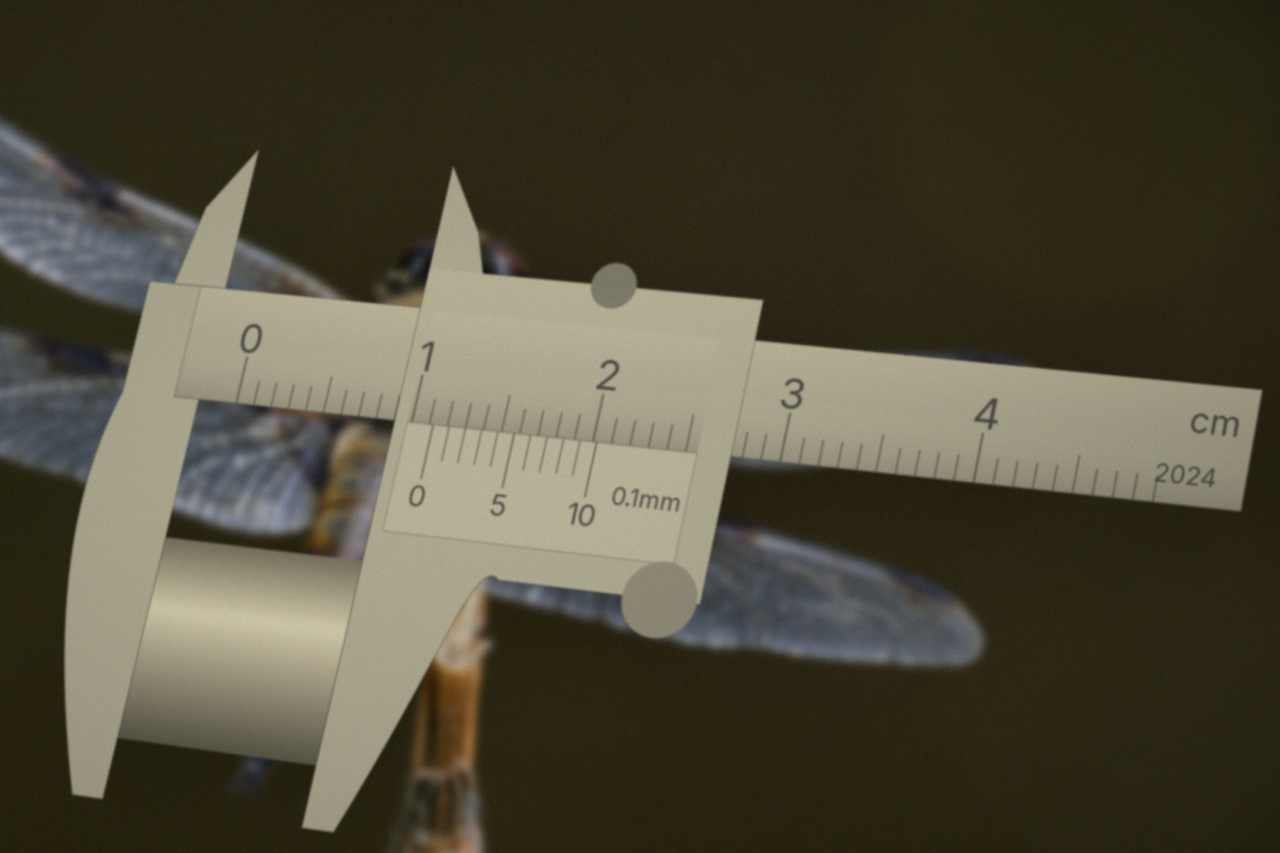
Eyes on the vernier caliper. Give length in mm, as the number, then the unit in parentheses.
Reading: 11.2 (mm)
